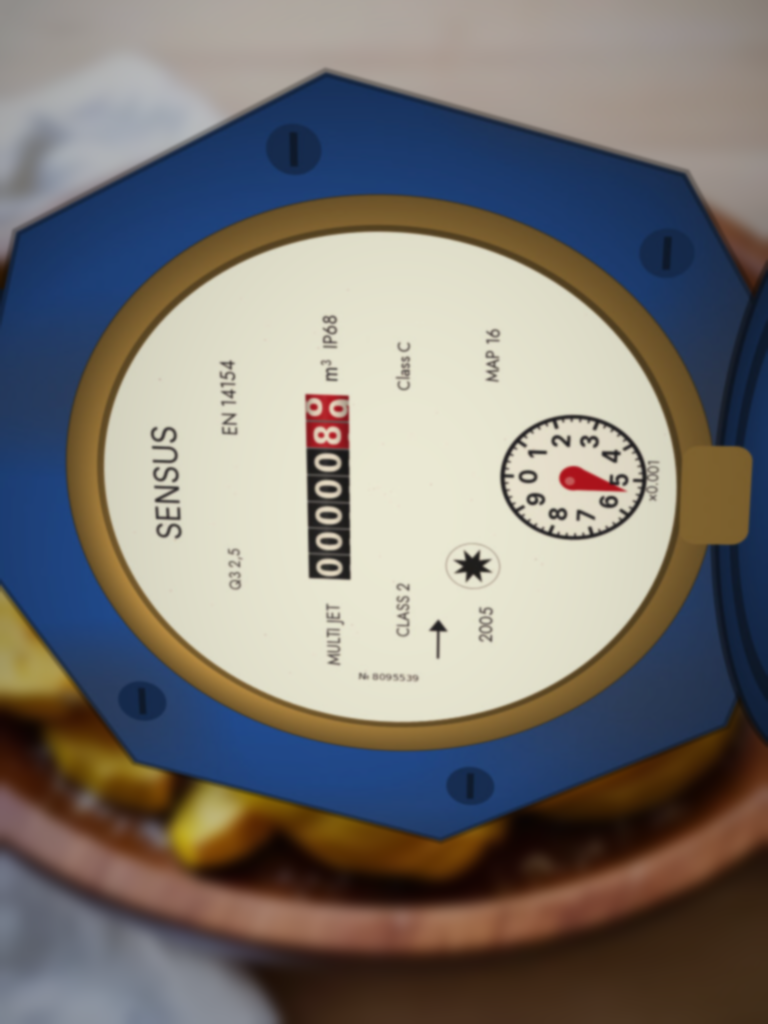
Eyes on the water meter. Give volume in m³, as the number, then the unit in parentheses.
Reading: 0.885 (m³)
